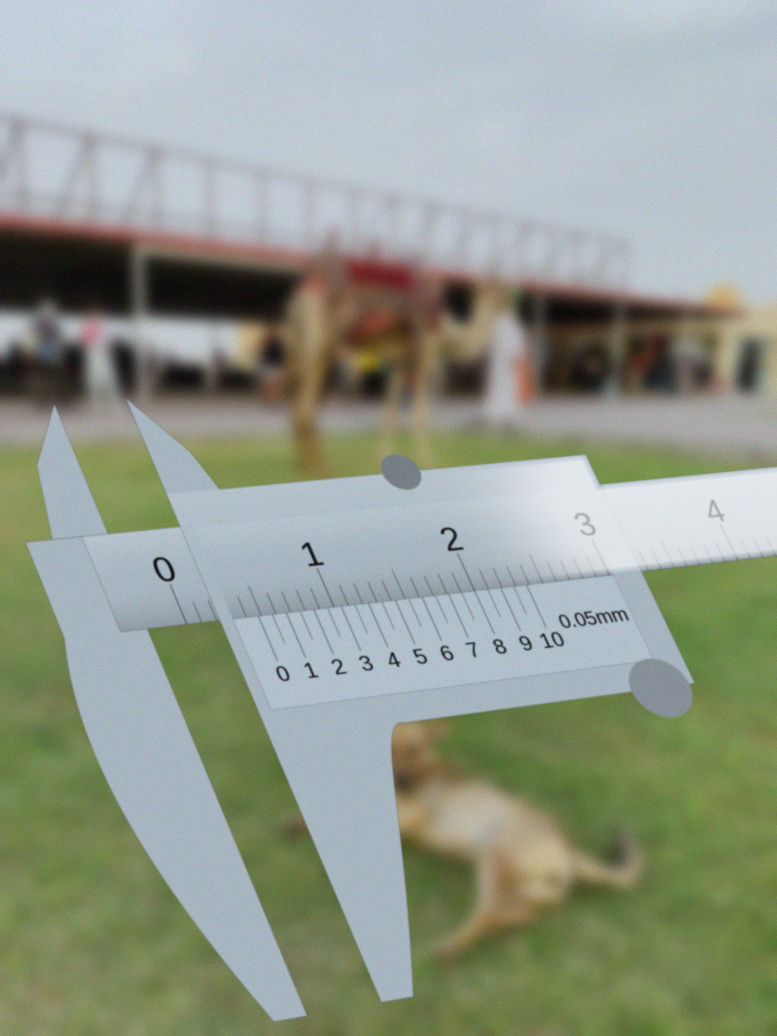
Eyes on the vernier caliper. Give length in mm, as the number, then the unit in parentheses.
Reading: 4.8 (mm)
